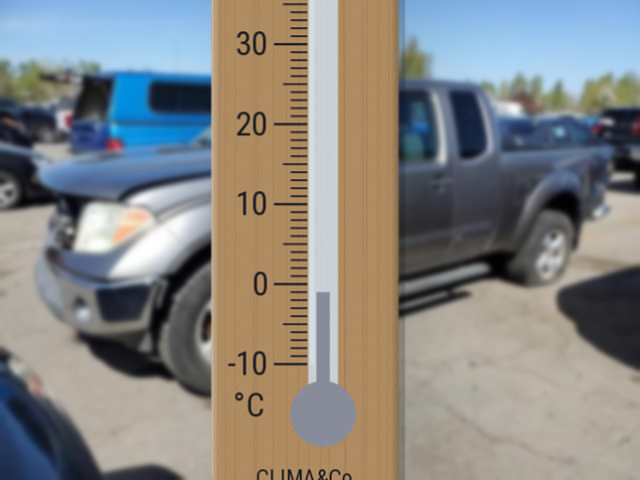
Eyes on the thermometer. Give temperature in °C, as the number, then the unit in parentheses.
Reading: -1 (°C)
